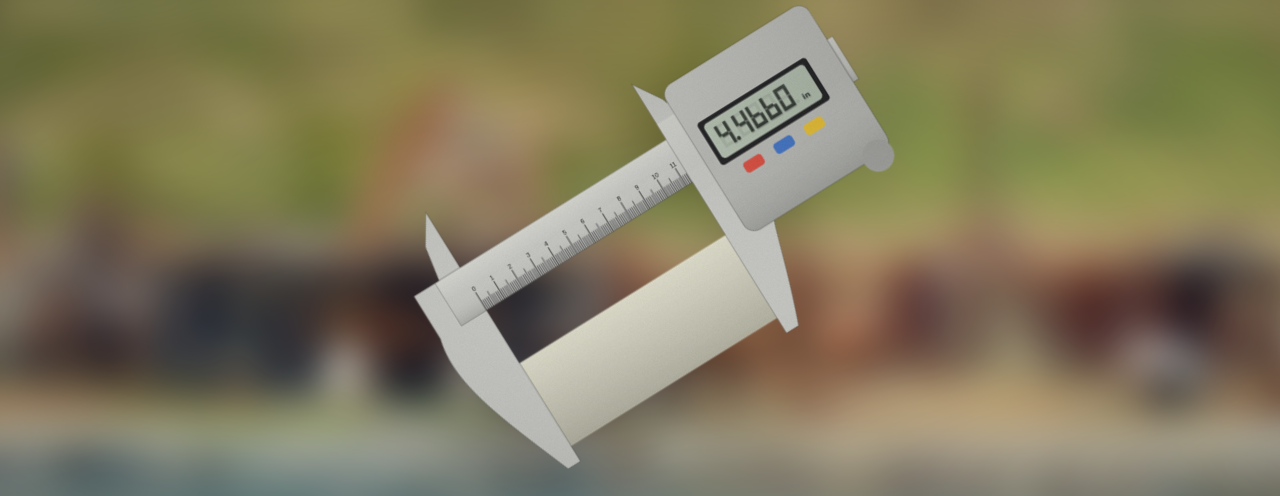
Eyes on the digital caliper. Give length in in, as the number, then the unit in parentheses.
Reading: 4.4660 (in)
